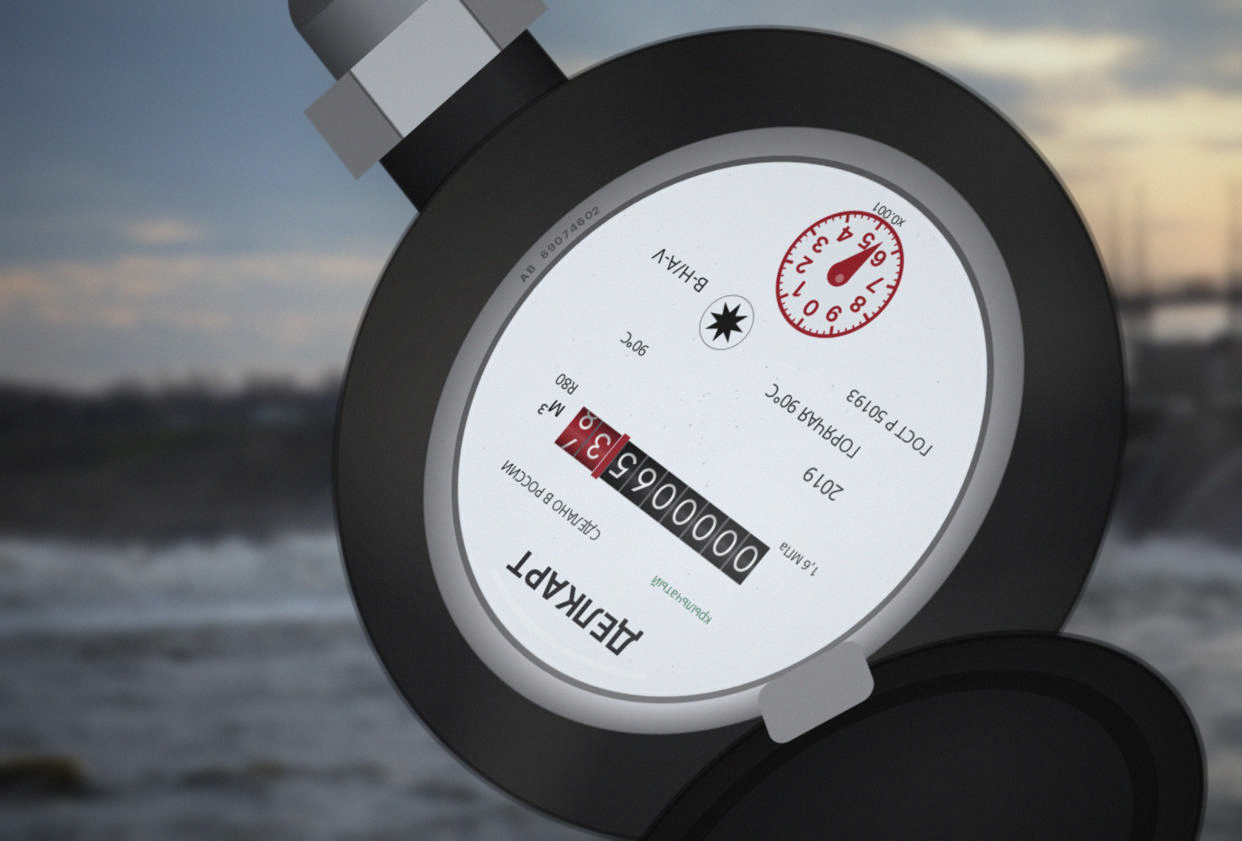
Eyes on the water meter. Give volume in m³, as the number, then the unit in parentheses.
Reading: 65.375 (m³)
